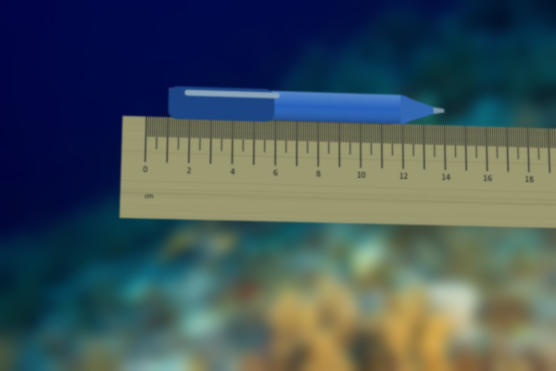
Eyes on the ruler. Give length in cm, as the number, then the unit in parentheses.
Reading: 13 (cm)
